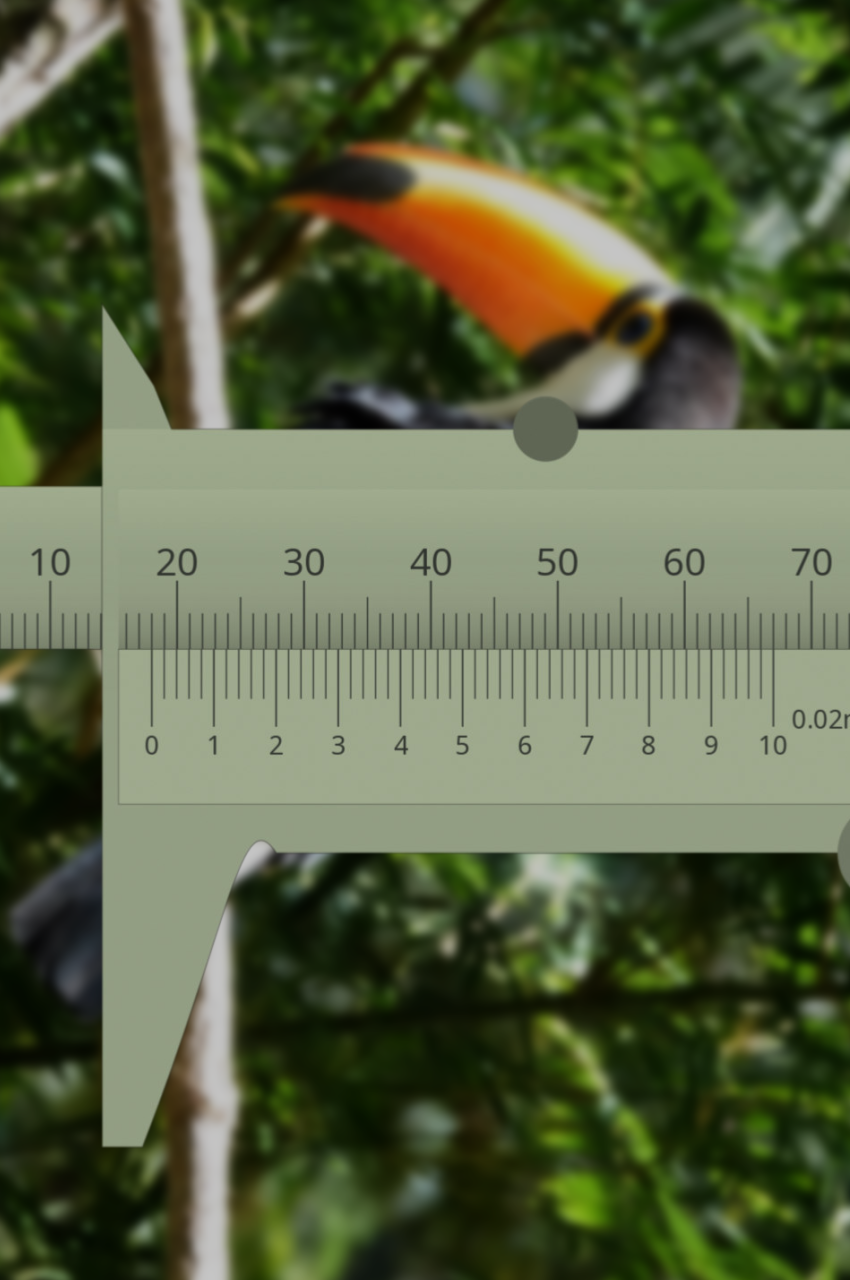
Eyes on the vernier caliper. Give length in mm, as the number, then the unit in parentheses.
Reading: 18.0 (mm)
